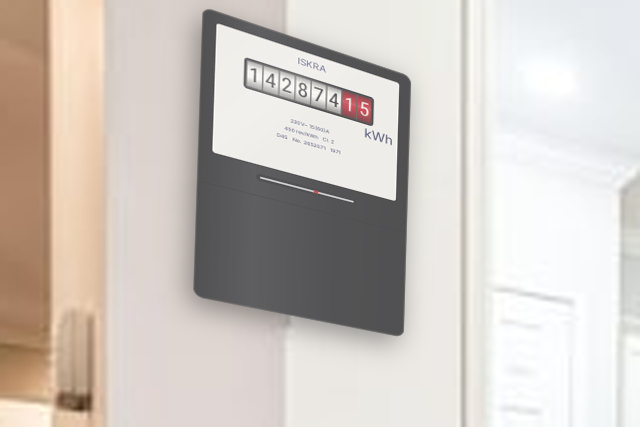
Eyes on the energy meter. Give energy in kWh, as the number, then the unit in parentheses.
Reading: 142874.15 (kWh)
